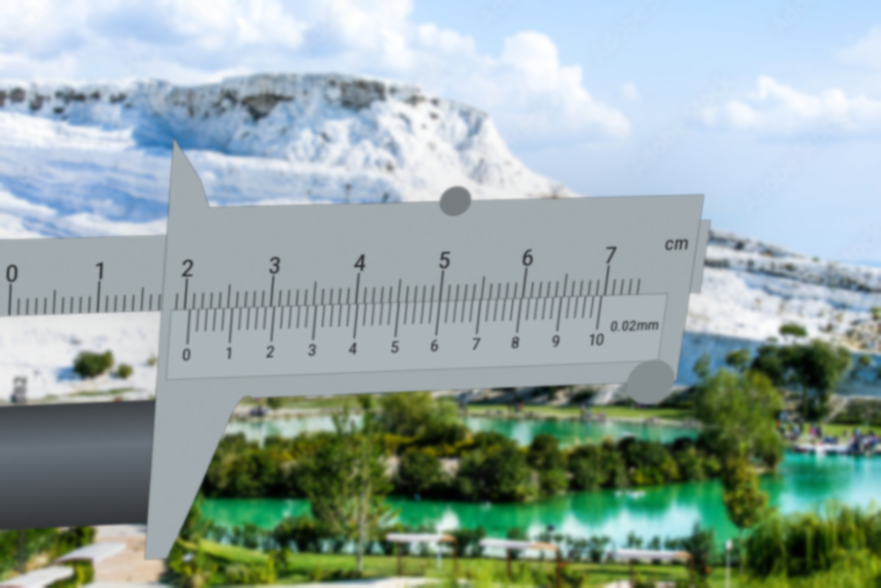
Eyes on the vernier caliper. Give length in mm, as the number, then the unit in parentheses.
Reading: 20.6 (mm)
